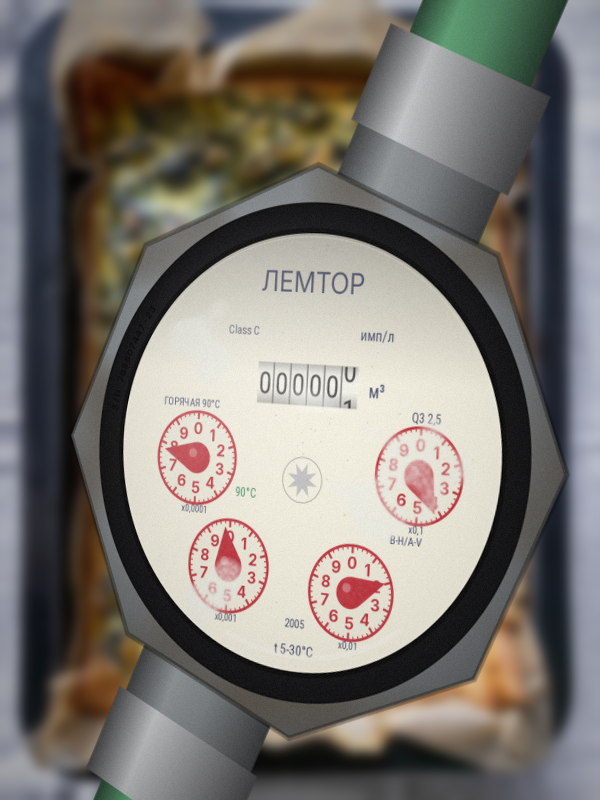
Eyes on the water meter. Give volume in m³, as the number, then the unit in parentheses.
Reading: 0.4197 (m³)
